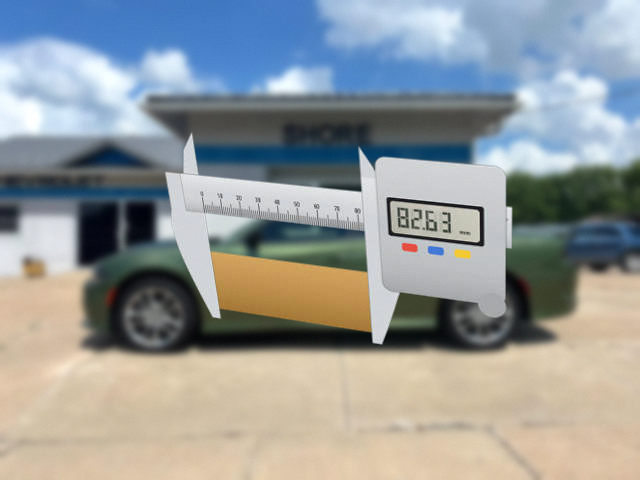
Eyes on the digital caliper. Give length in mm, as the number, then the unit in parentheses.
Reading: 82.63 (mm)
